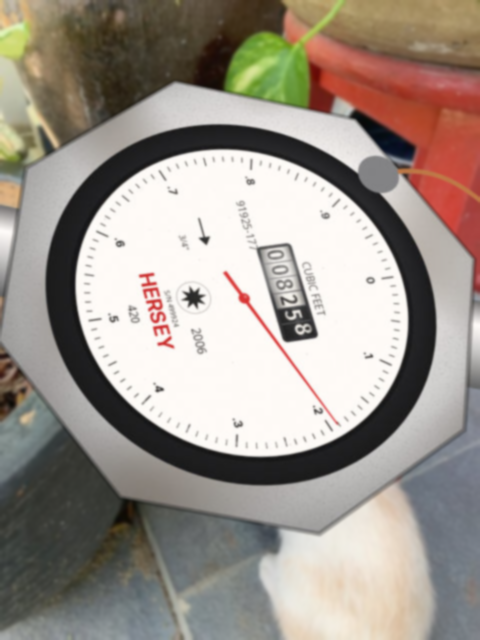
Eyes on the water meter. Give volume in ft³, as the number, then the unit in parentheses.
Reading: 8258.19 (ft³)
